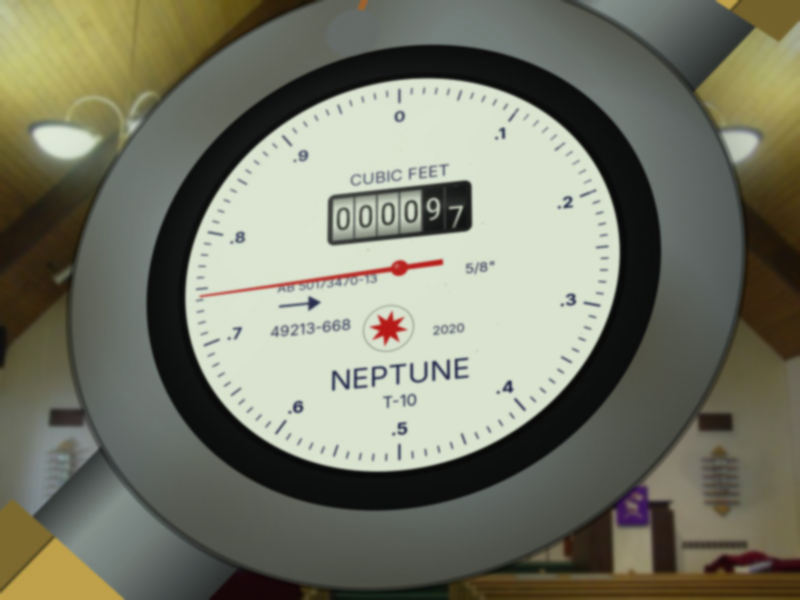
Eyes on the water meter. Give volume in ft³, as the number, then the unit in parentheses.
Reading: 96.74 (ft³)
